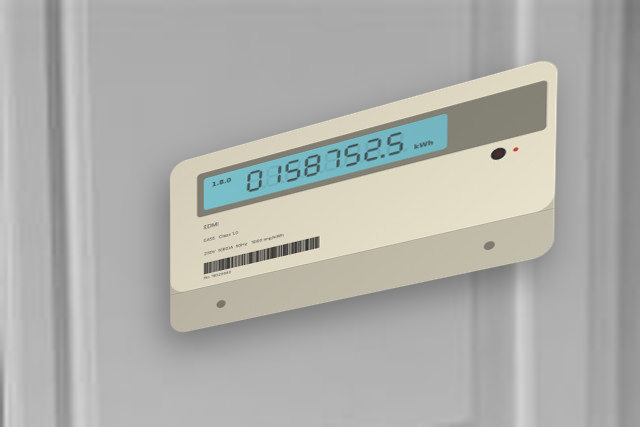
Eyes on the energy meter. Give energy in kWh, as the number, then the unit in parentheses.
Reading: 158752.5 (kWh)
